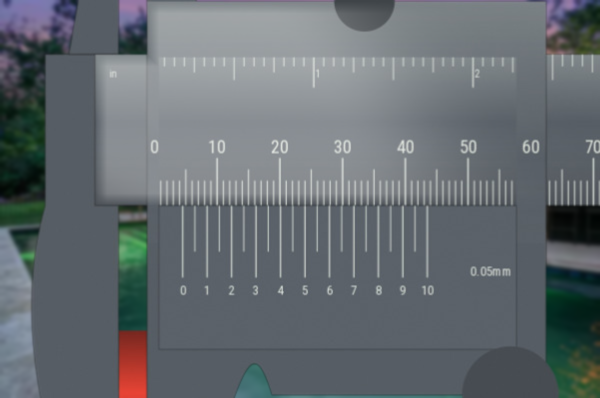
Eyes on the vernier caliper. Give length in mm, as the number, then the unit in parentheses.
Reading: 4.5 (mm)
